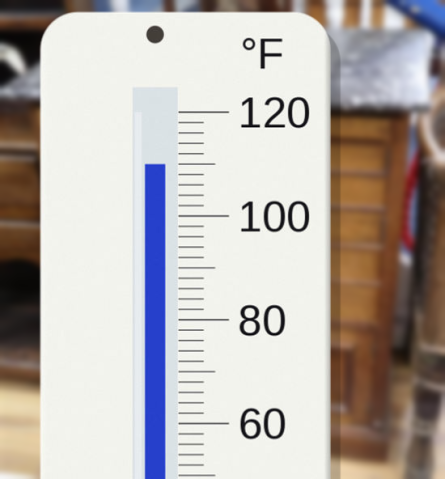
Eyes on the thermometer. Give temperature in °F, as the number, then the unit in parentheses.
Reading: 110 (°F)
